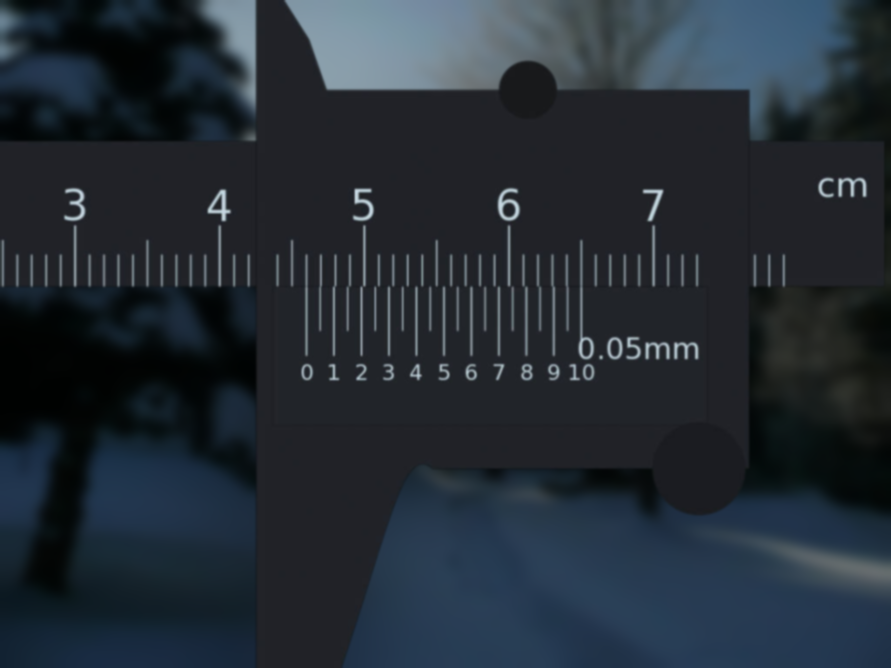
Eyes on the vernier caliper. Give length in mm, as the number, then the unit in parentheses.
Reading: 46.0 (mm)
